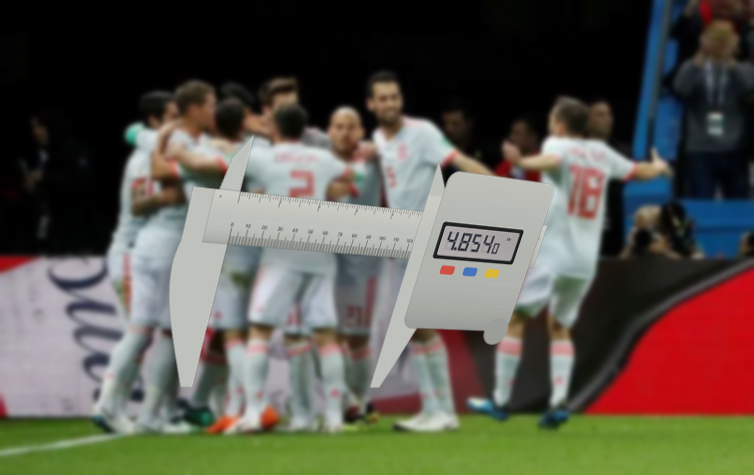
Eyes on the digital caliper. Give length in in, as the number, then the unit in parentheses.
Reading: 4.8540 (in)
